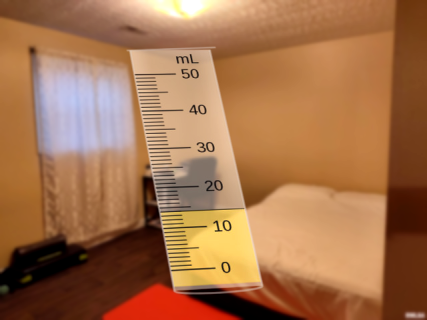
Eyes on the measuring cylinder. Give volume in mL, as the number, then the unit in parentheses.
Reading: 14 (mL)
